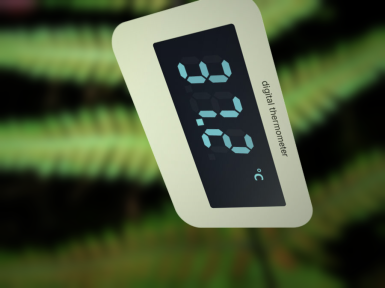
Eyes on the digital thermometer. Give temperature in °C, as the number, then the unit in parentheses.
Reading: 37.2 (°C)
